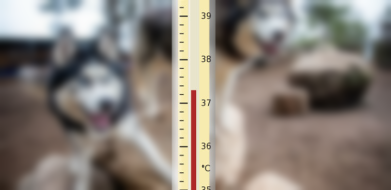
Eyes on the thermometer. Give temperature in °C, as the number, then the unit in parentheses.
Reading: 37.3 (°C)
